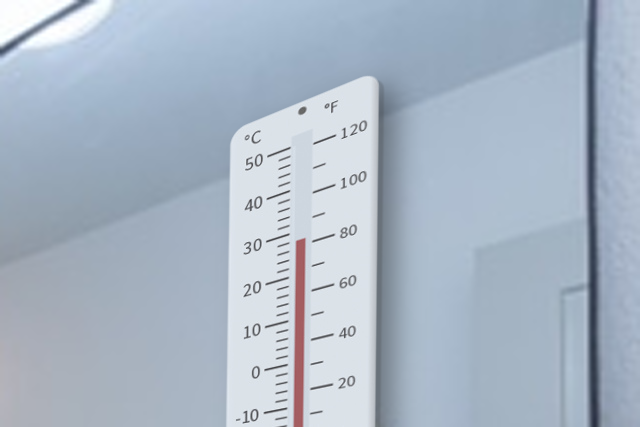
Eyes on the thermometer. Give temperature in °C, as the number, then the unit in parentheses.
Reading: 28 (°C)
